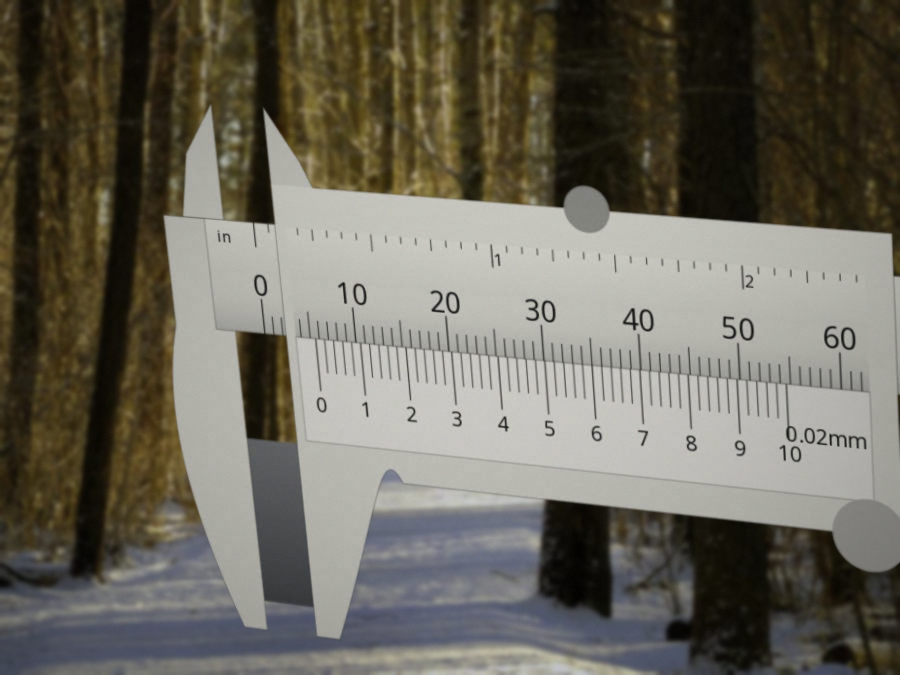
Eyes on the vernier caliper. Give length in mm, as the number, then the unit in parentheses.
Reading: 5.6 (mm)
